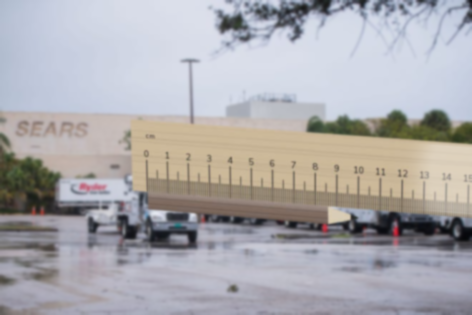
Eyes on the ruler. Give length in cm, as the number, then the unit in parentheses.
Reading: 10 (cm)
